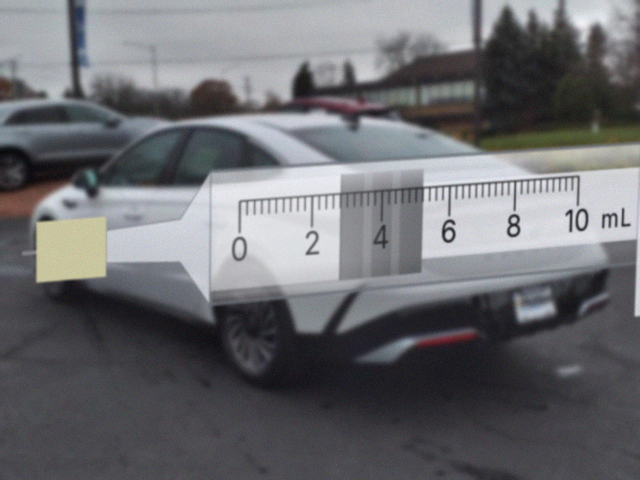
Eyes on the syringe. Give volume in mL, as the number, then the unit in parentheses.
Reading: 2.8 (mL)
